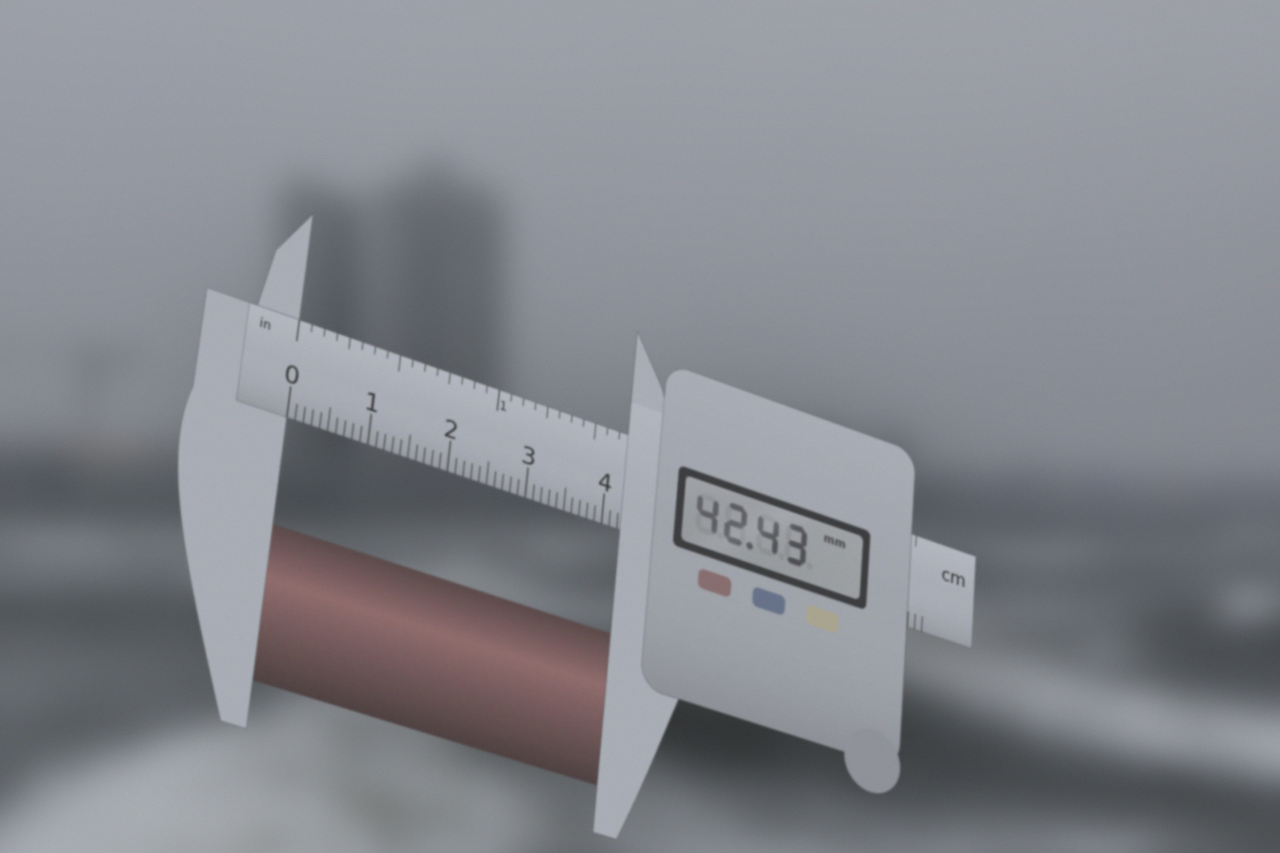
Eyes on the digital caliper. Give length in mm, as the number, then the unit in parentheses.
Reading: 42.43 (mm)
